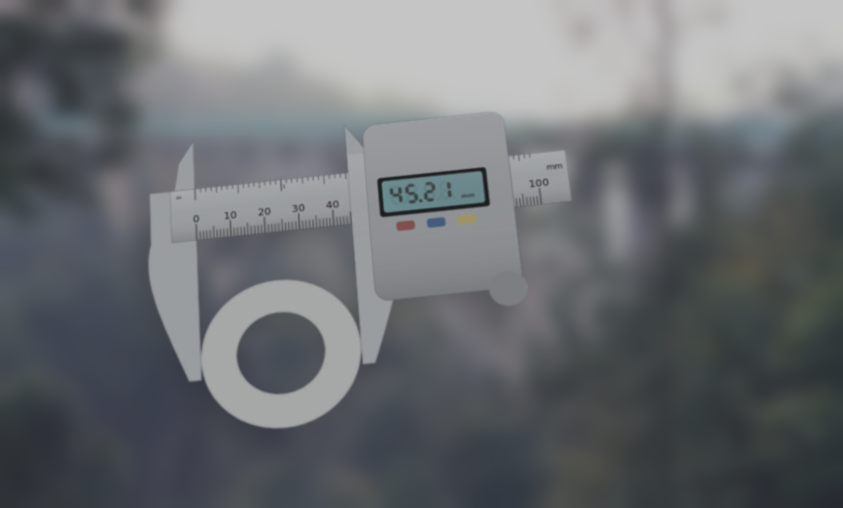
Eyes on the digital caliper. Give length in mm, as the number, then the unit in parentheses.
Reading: 45.21 (mm)
